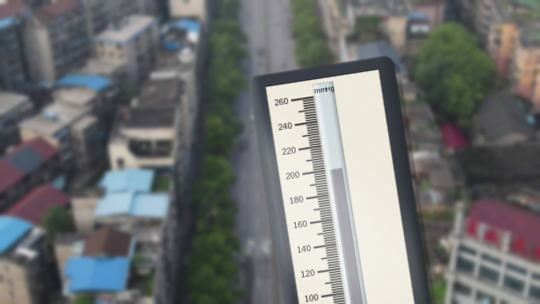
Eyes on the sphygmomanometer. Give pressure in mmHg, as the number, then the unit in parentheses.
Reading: 200 (mmHg)
